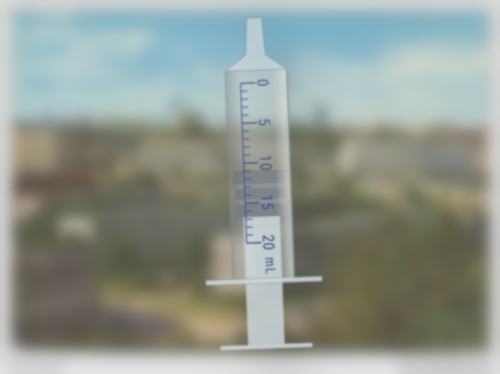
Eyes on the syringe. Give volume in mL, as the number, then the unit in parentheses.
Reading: 11 (mL)
